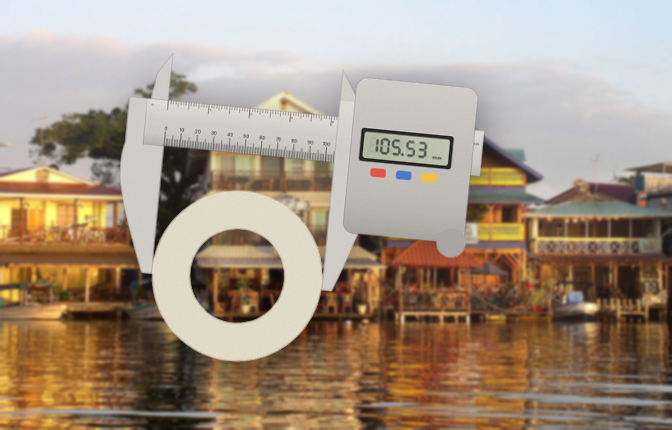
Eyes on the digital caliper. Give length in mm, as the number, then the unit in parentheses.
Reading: 105.53 (mm)
